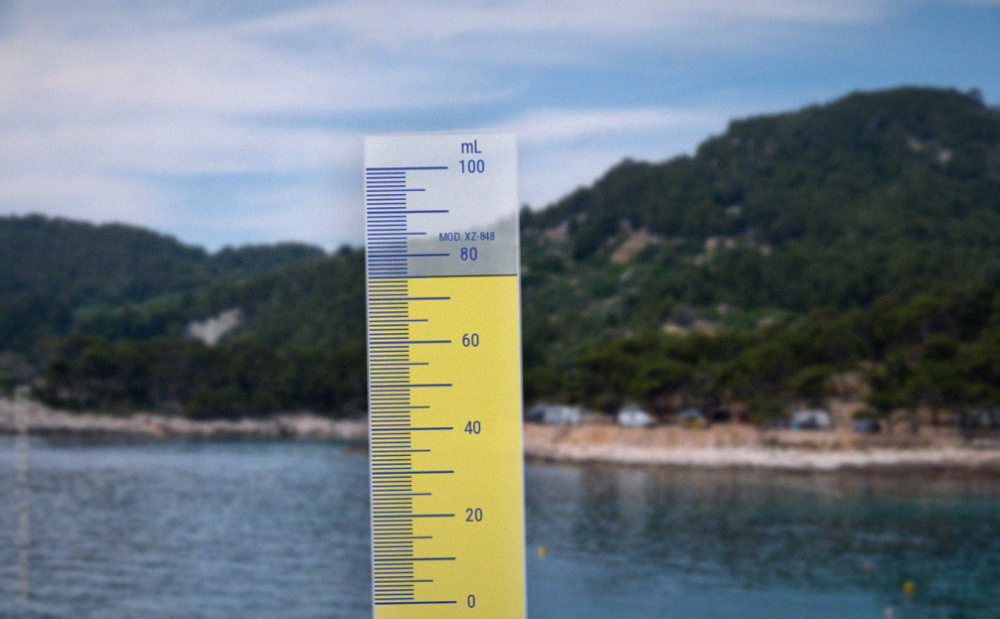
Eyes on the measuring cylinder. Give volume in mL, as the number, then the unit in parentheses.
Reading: 75 (mL)
